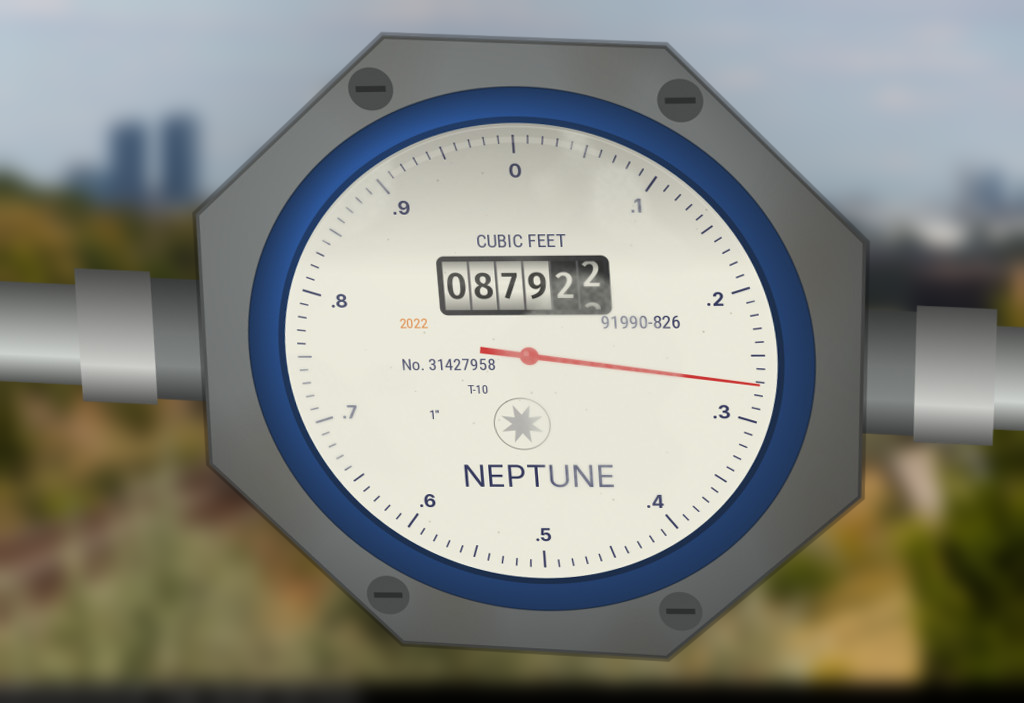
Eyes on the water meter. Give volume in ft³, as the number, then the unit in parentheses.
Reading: 87922.27 (ft³)
